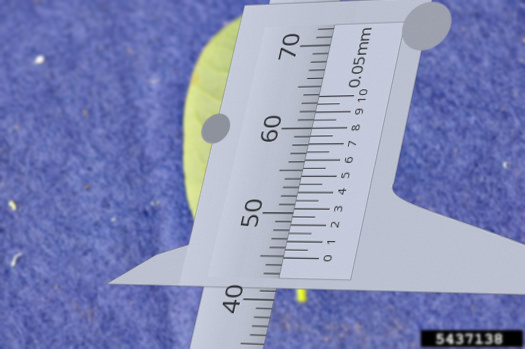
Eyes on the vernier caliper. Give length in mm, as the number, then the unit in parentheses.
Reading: 44.8 (mm)
